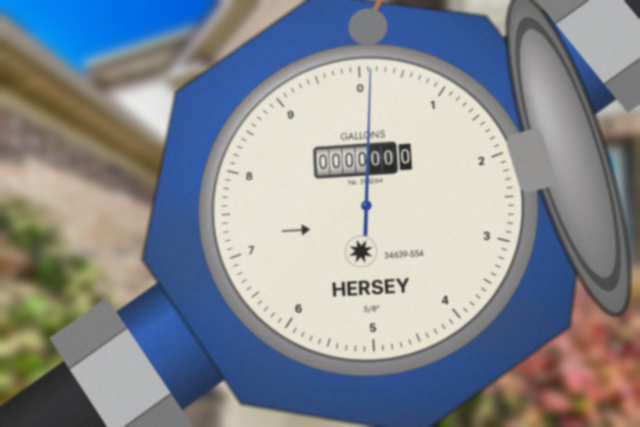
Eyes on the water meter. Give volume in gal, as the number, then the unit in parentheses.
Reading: 0.1 (gal)
